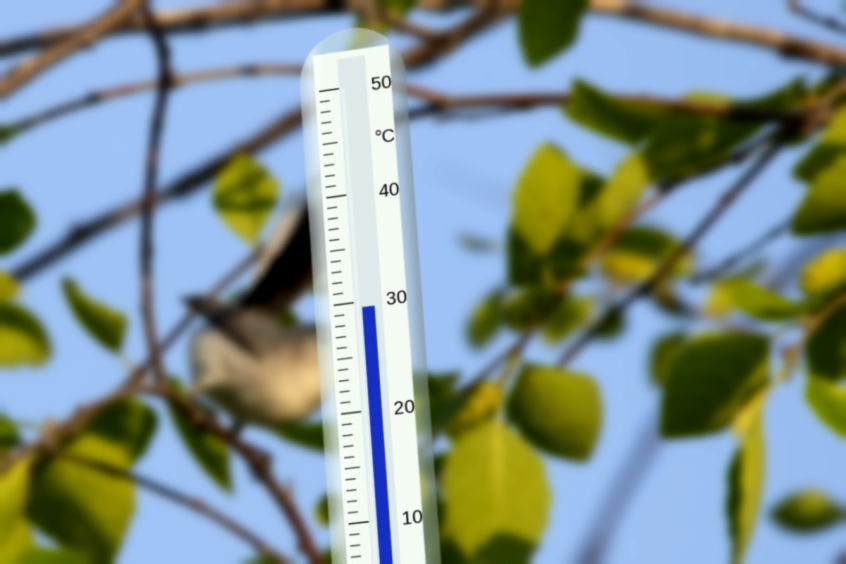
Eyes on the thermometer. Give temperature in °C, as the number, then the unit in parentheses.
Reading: 29.5 (°C)
